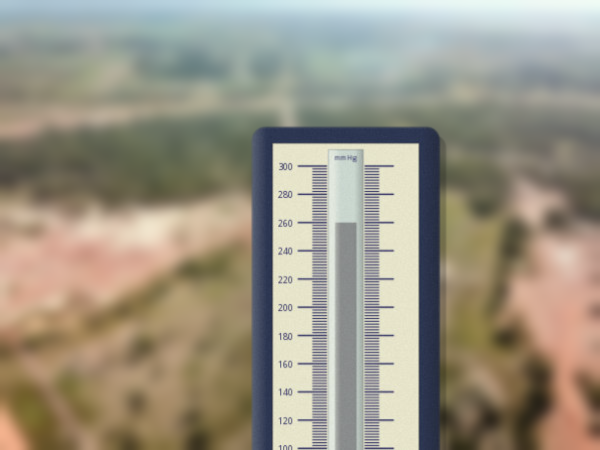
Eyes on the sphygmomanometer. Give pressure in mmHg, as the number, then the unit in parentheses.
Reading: 260 (mmHg)
